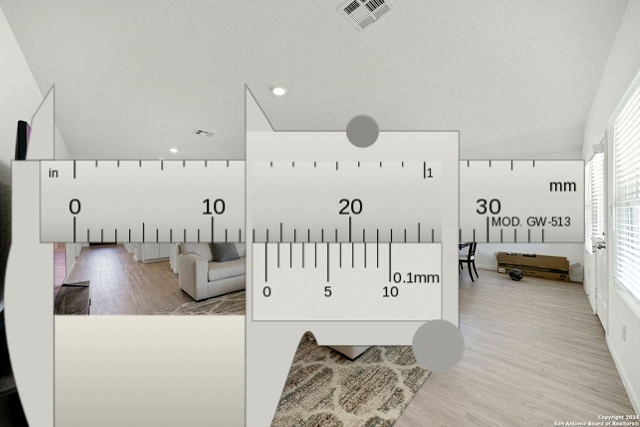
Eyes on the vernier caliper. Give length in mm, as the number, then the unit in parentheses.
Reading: 13.9 (mm)
